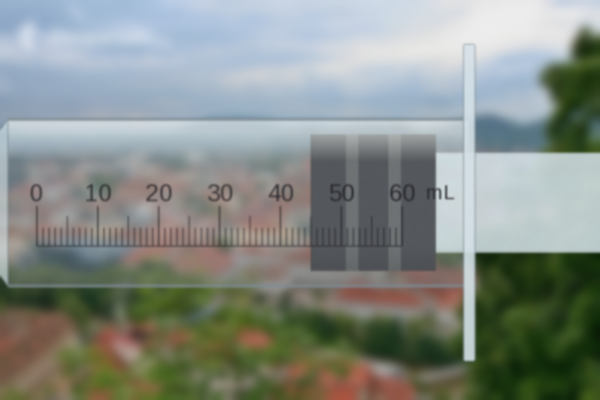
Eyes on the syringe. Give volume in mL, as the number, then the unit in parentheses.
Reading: 45 (mL)
